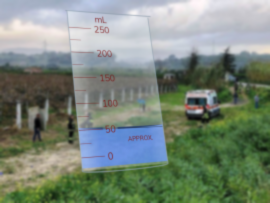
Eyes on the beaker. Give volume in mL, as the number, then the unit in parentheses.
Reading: 50 (mL)
